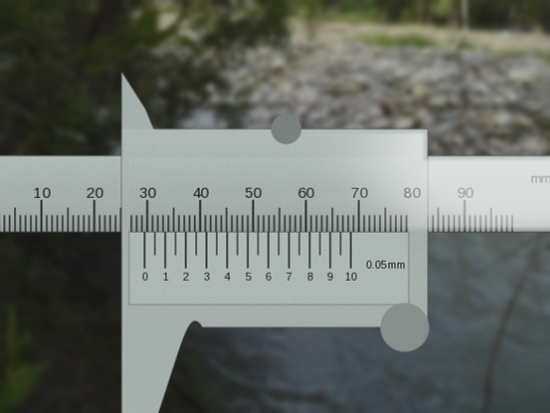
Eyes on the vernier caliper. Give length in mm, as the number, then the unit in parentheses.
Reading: 29.5 (mm)
